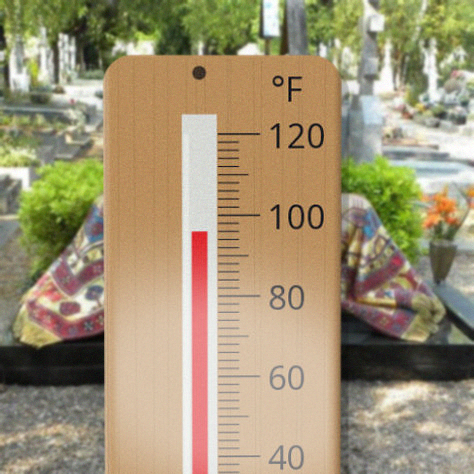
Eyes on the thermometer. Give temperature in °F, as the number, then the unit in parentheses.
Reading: 96 (°F)
